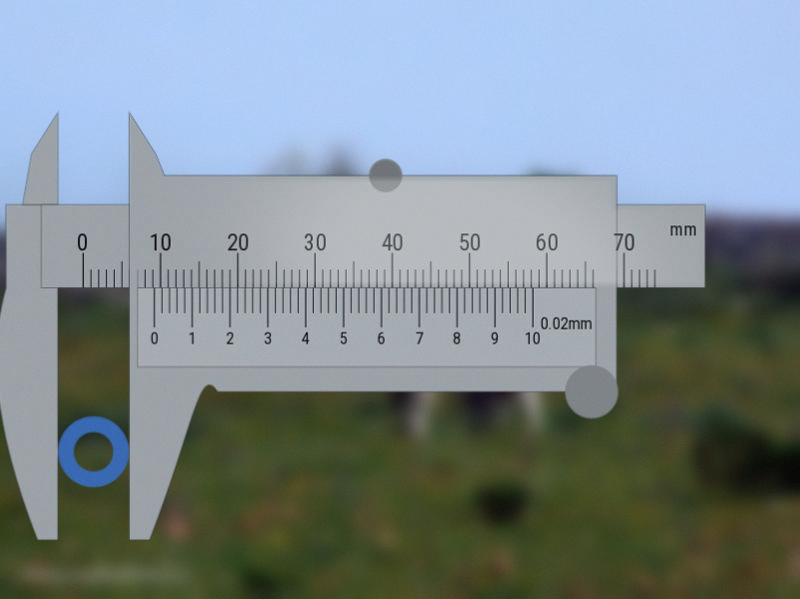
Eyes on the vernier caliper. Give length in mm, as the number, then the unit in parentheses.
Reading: 9.2 (mm)
